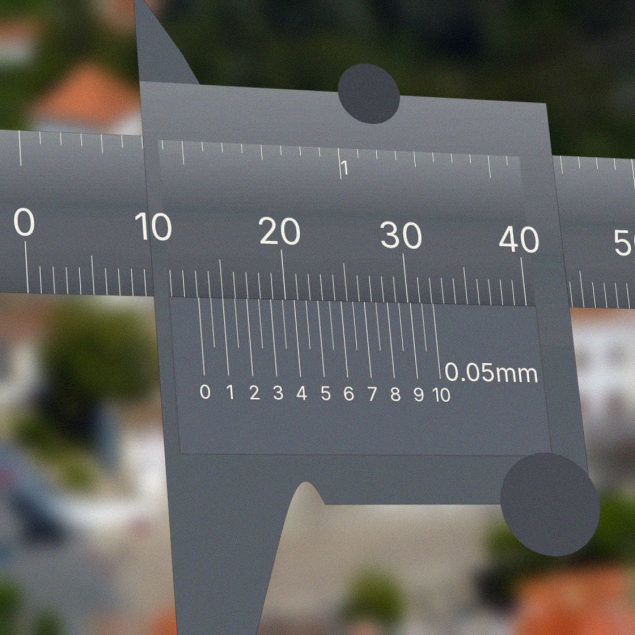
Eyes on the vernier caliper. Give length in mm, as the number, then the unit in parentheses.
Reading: 13.1 (mm)
